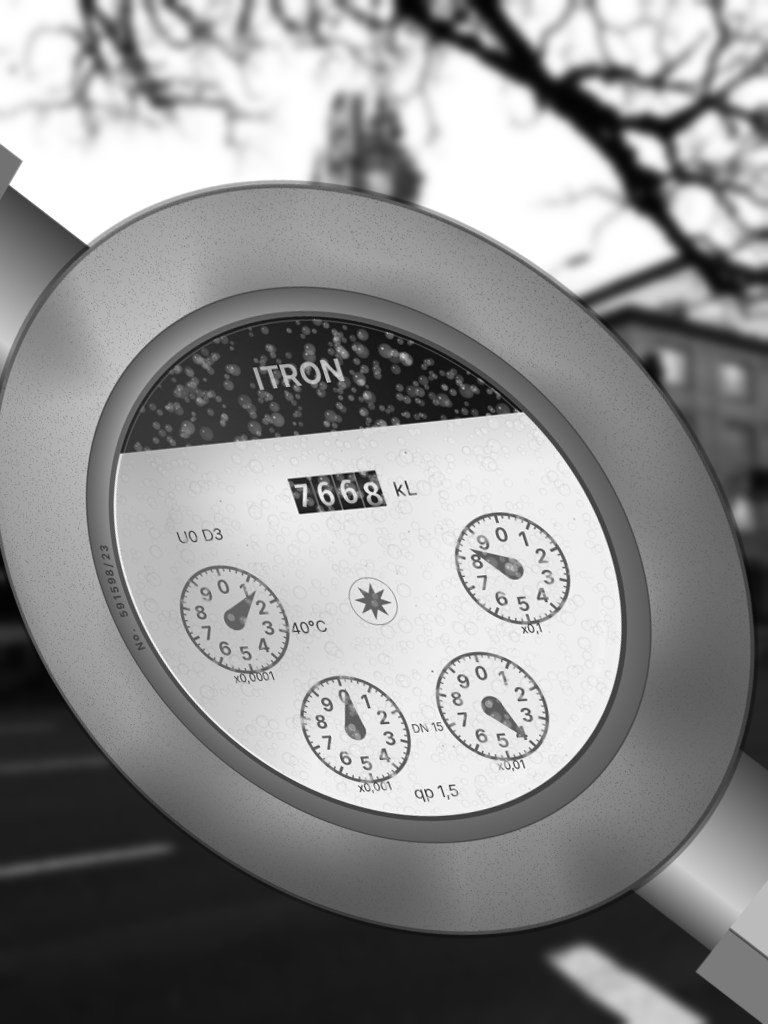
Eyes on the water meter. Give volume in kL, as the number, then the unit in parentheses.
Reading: 7667.8401 (kL)
